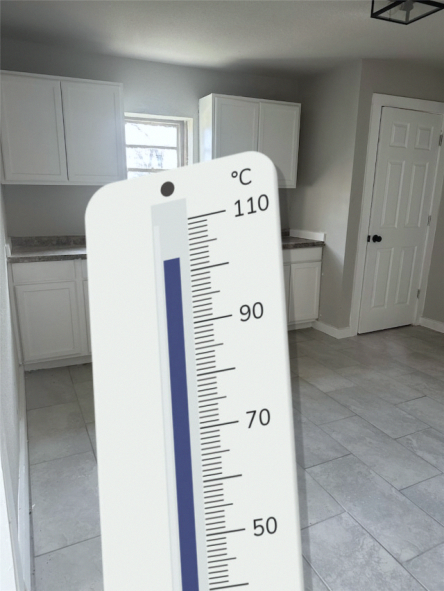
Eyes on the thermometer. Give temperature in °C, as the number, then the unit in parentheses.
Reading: 103 (°C)
